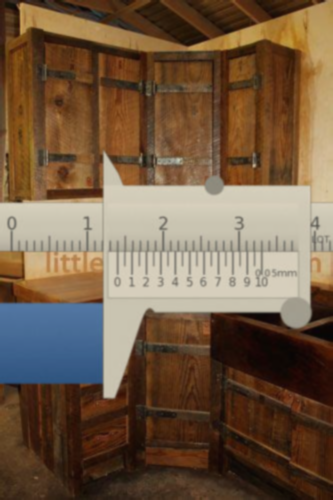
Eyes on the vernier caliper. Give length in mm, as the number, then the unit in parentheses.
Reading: 14.0 (mm)
